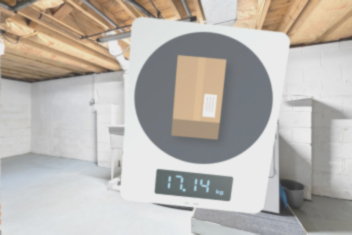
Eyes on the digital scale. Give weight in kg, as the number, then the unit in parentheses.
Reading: 17.14 (kg)
